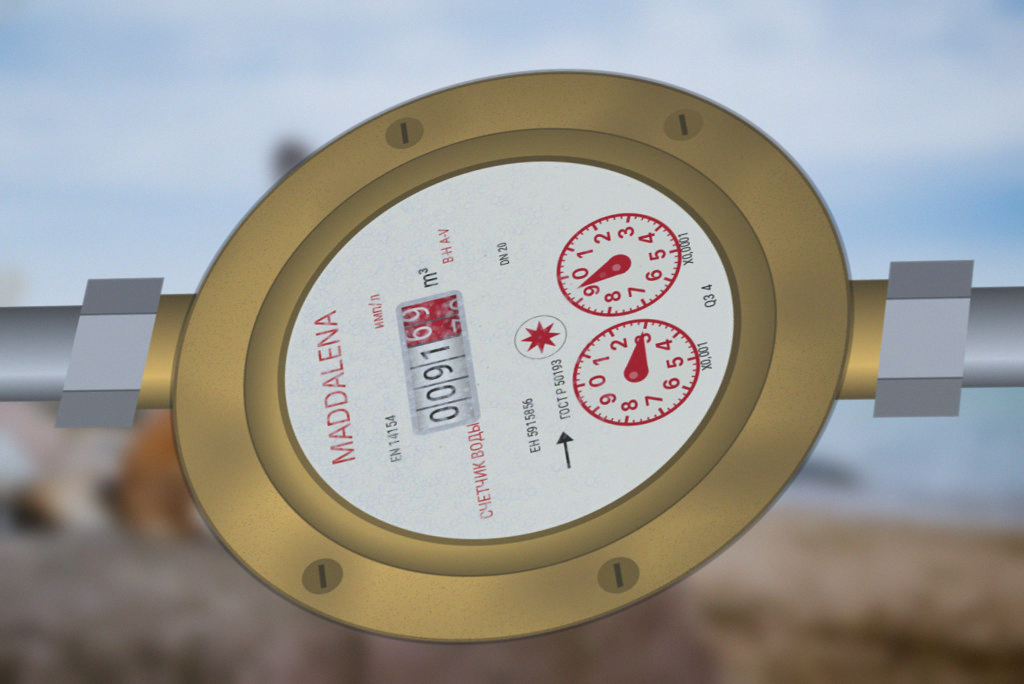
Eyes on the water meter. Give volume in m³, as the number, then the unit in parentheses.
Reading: 91.6929 (m³)
